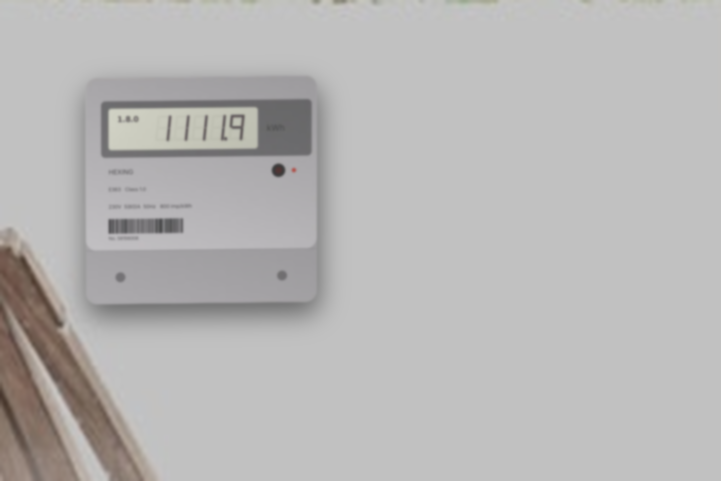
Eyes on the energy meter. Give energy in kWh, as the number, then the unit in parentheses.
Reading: 1111.9 (kWh)
